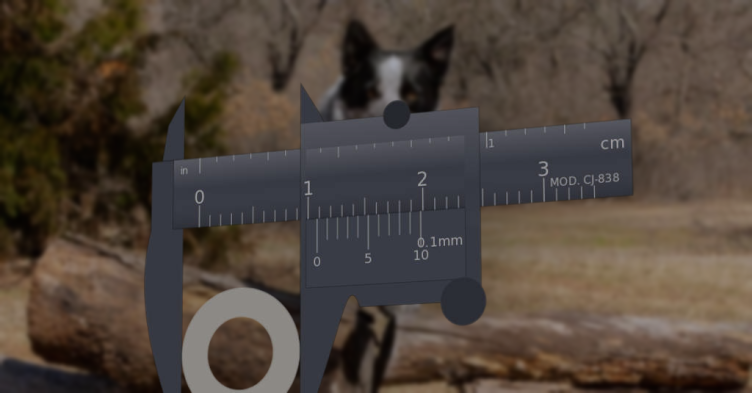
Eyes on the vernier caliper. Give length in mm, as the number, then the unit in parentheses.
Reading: 10.8 (mm)
